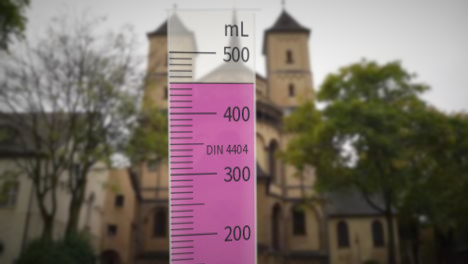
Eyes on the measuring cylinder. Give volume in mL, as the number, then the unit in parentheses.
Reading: 450 (mL)
